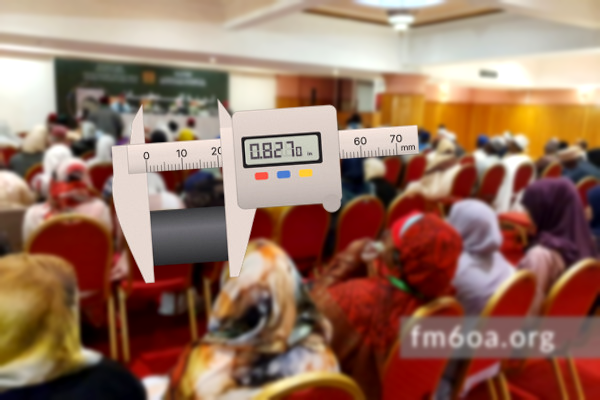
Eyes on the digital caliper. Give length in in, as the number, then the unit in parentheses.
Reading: 0.8270 (in)
